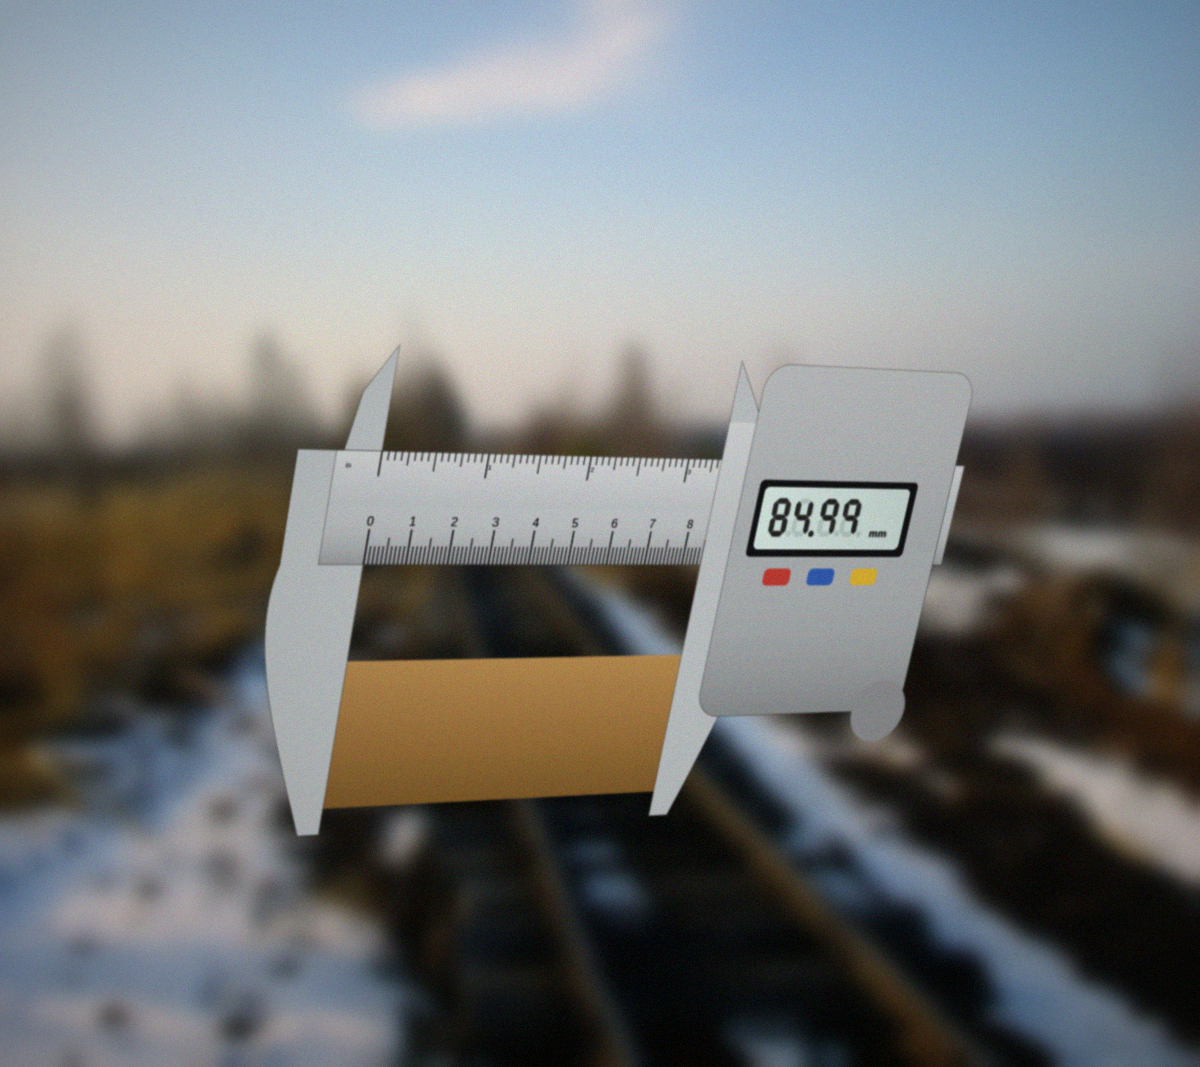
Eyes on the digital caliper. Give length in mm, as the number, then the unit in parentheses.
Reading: 84.99 (mm)
